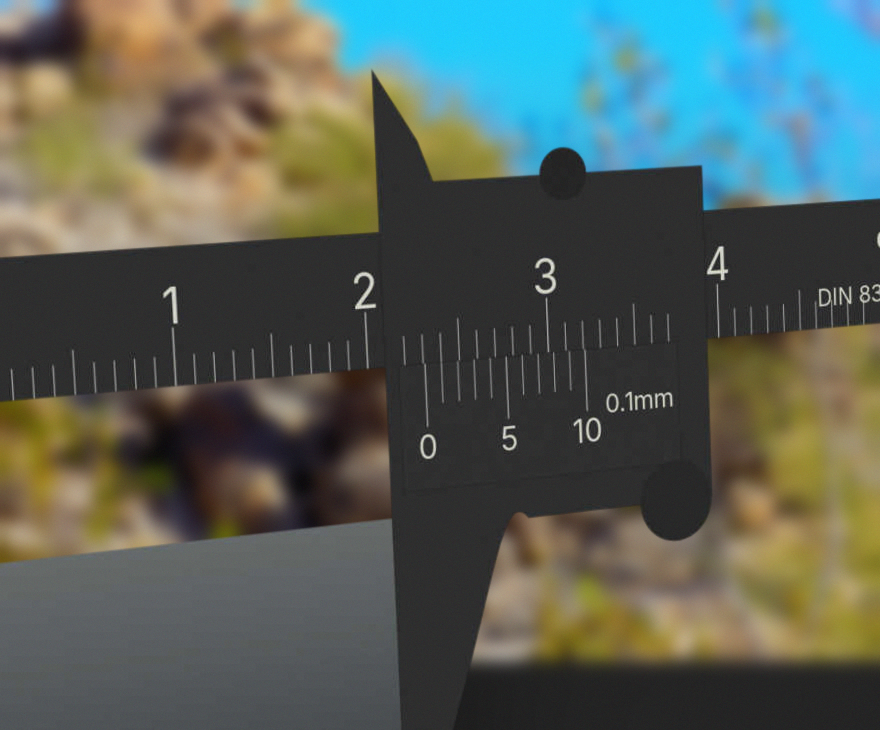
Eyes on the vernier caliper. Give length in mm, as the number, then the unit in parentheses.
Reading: 23.1 (mm)
